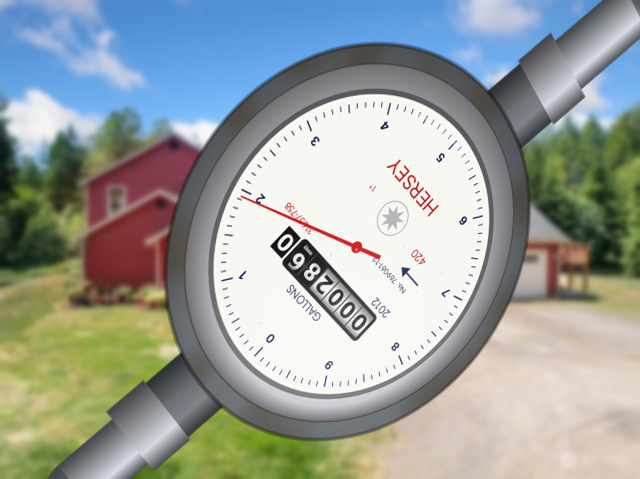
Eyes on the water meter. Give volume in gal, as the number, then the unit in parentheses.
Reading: 2861.9 (gal)
